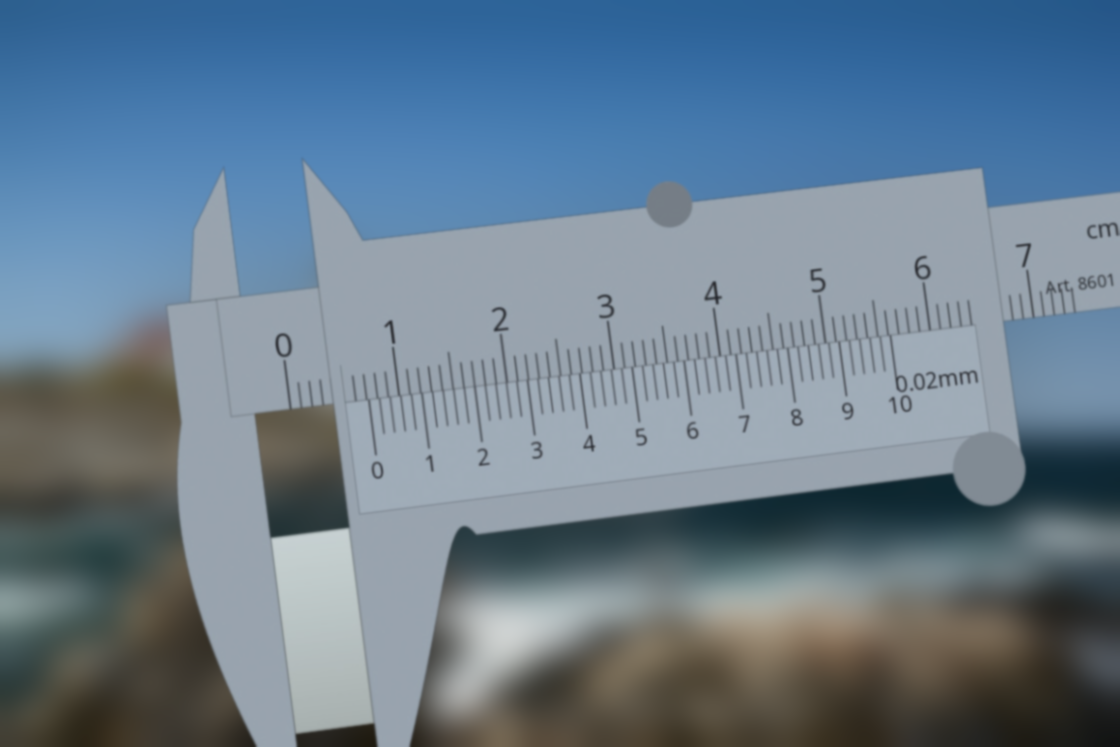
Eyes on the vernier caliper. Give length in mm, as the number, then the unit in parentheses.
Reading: 7.2 (mm)
